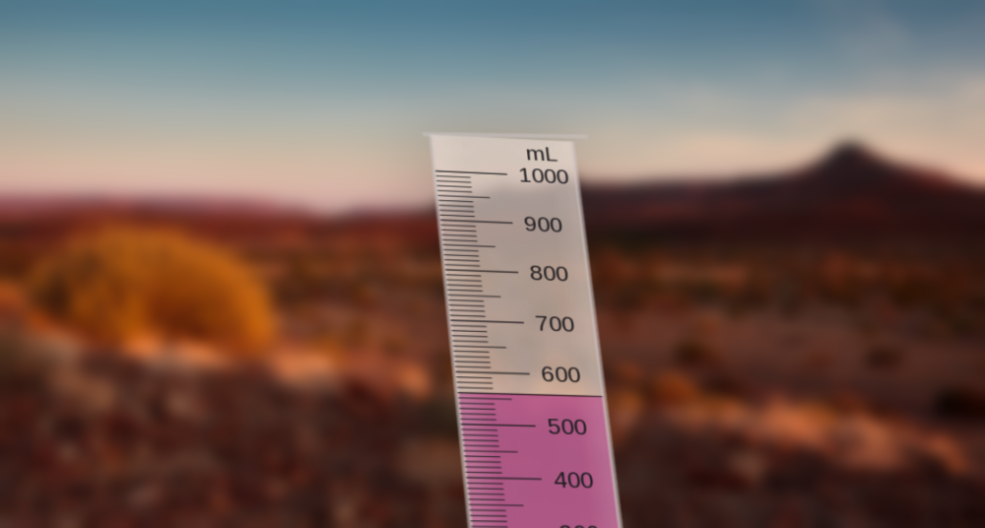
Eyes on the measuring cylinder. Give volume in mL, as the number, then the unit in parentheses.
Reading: 560 (mL)
